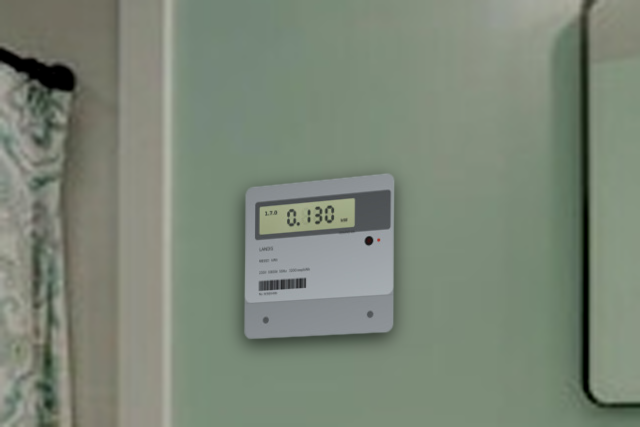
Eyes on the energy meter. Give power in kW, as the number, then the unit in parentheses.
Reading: 0.130 (kW)
